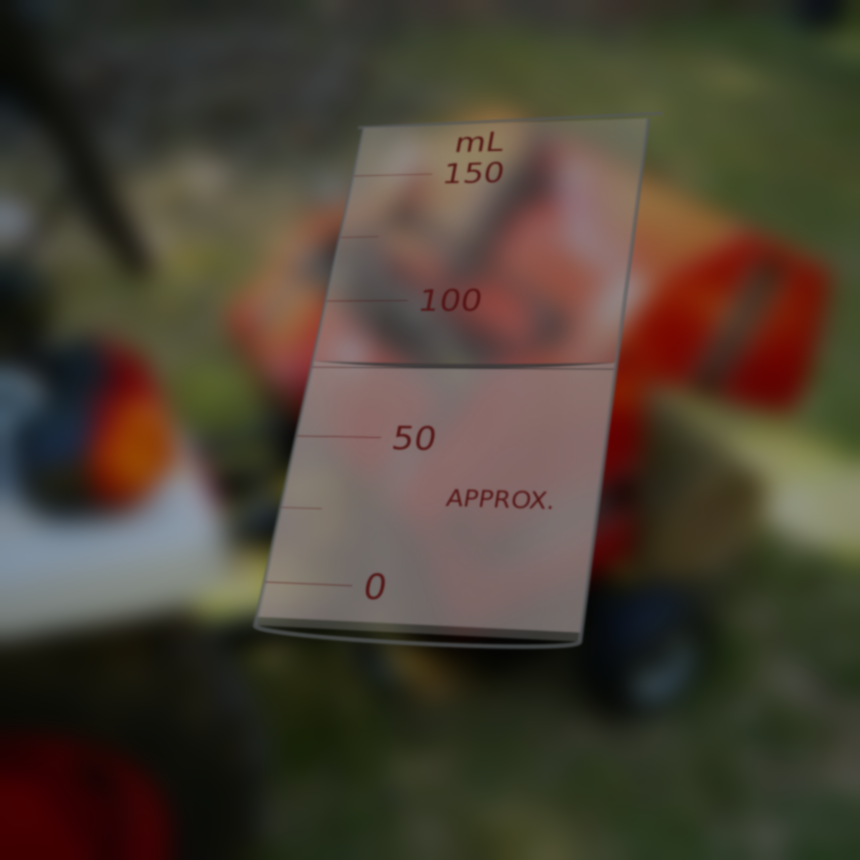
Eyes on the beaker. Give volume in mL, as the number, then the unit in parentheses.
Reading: 75 (mL)
